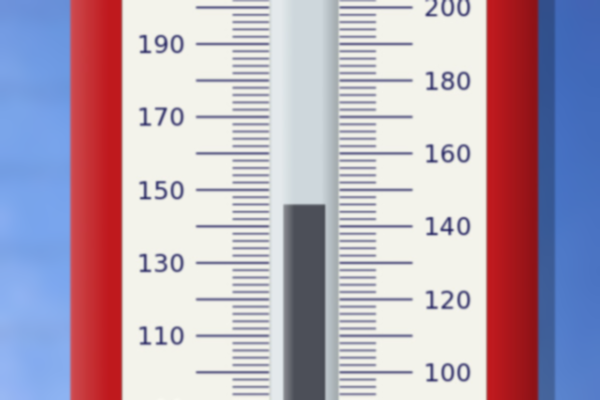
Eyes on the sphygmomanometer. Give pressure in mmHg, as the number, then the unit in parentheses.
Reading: 146 (mmHg)
